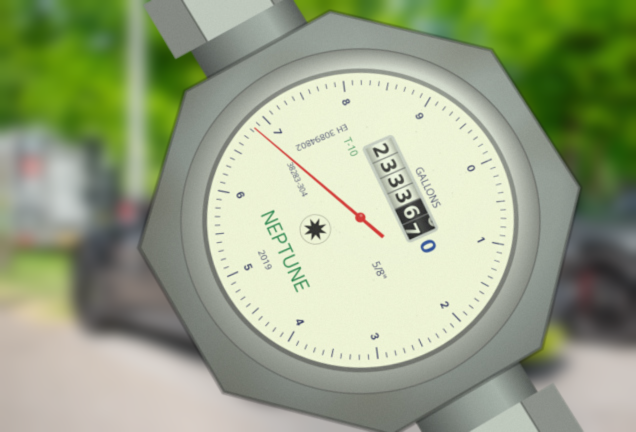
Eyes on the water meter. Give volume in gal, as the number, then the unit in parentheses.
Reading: 2333666.8 (gal)
